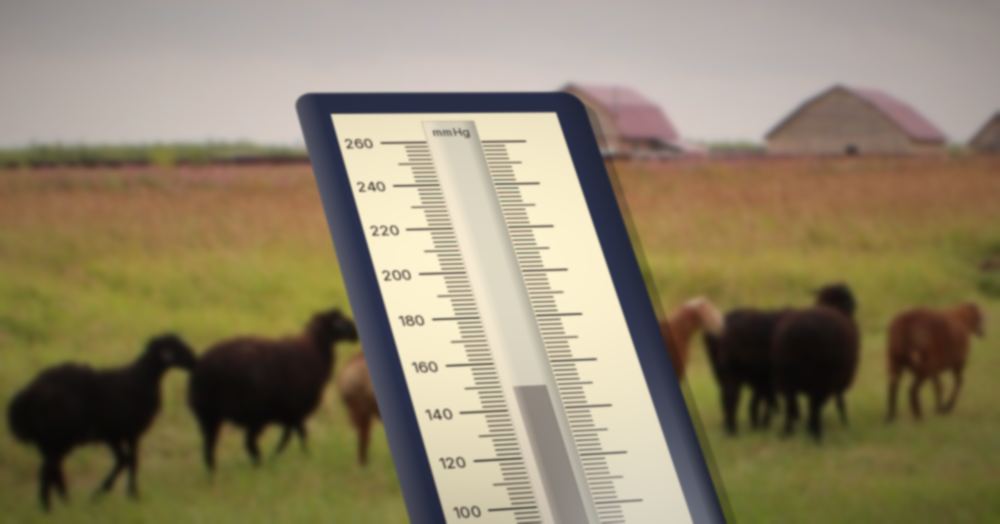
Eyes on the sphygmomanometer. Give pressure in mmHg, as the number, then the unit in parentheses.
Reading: 150 (mmHg)
